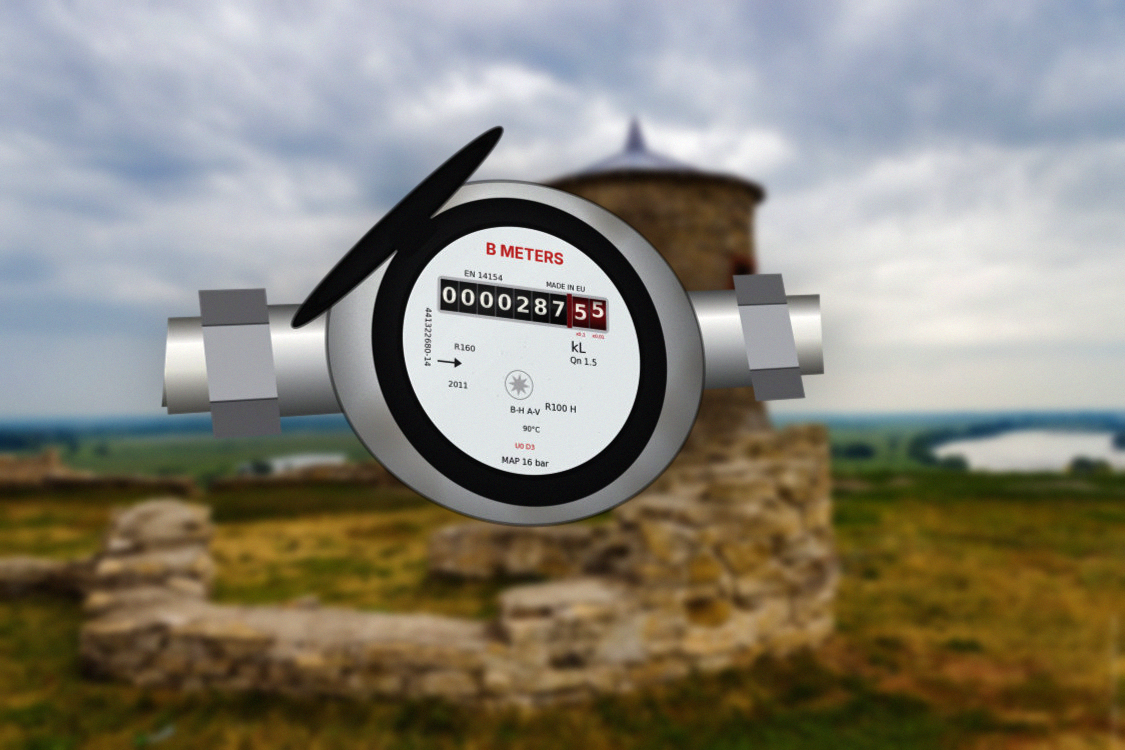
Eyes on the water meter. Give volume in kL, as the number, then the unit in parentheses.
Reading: 287.55 (kL)
